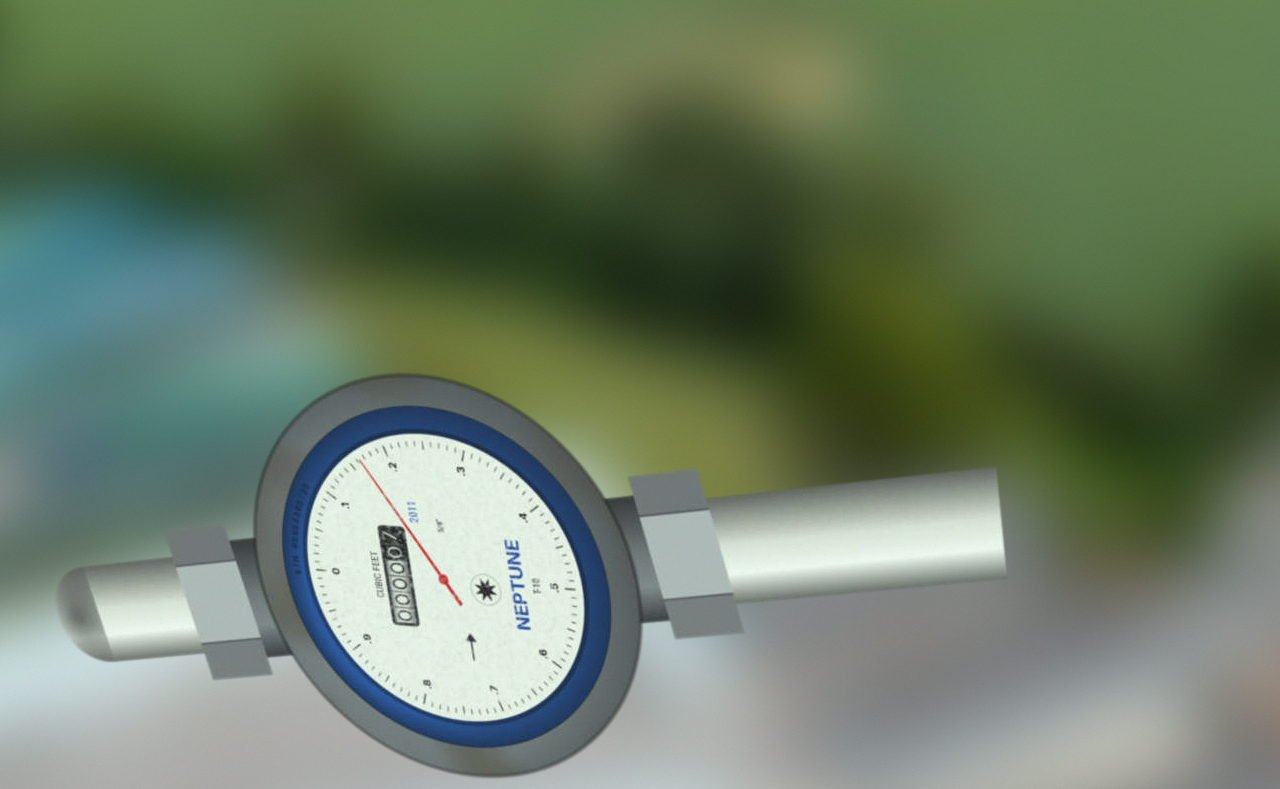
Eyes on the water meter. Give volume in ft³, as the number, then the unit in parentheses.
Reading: 7.16 (ft³)
